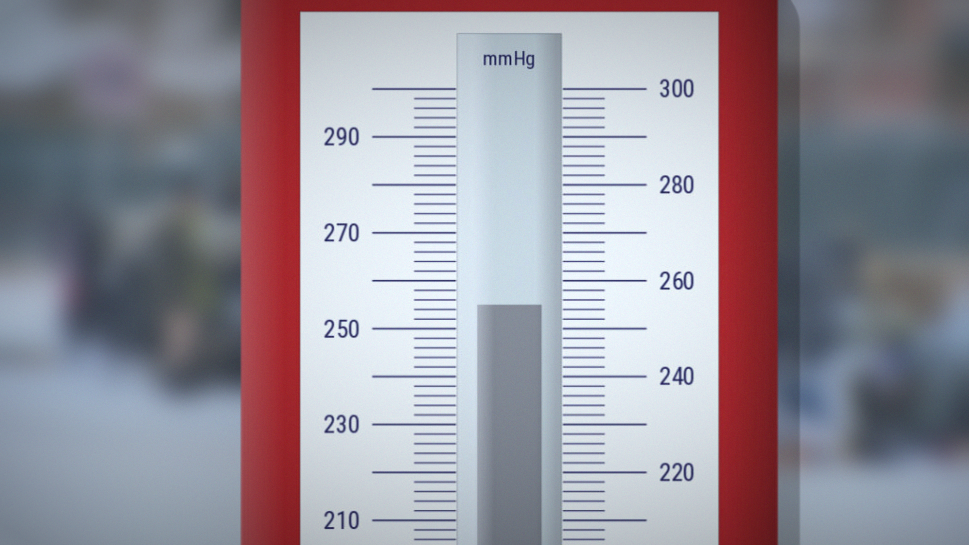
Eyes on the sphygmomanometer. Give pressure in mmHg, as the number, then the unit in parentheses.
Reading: 255 (mmHg)
